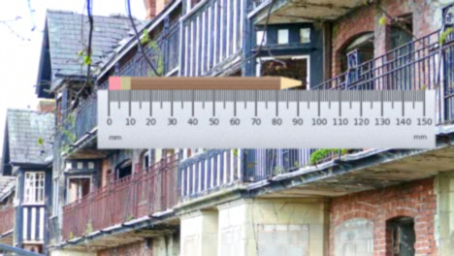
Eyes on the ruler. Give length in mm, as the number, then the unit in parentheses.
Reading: 95 (mm)
